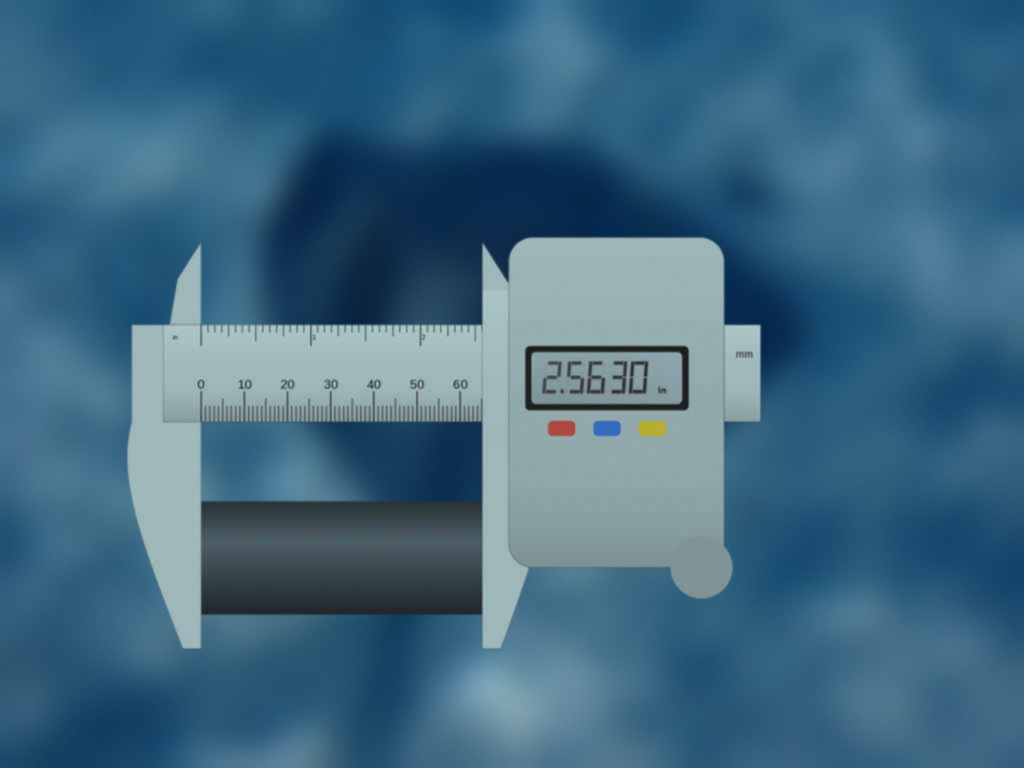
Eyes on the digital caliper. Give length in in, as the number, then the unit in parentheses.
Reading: 2.5630 (in)
